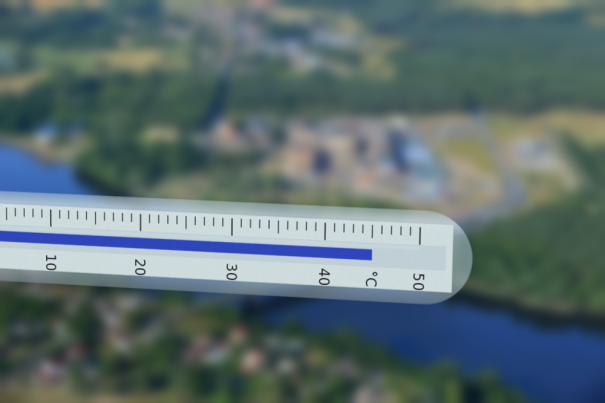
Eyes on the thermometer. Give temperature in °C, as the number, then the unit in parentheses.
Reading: 45 (°C)
